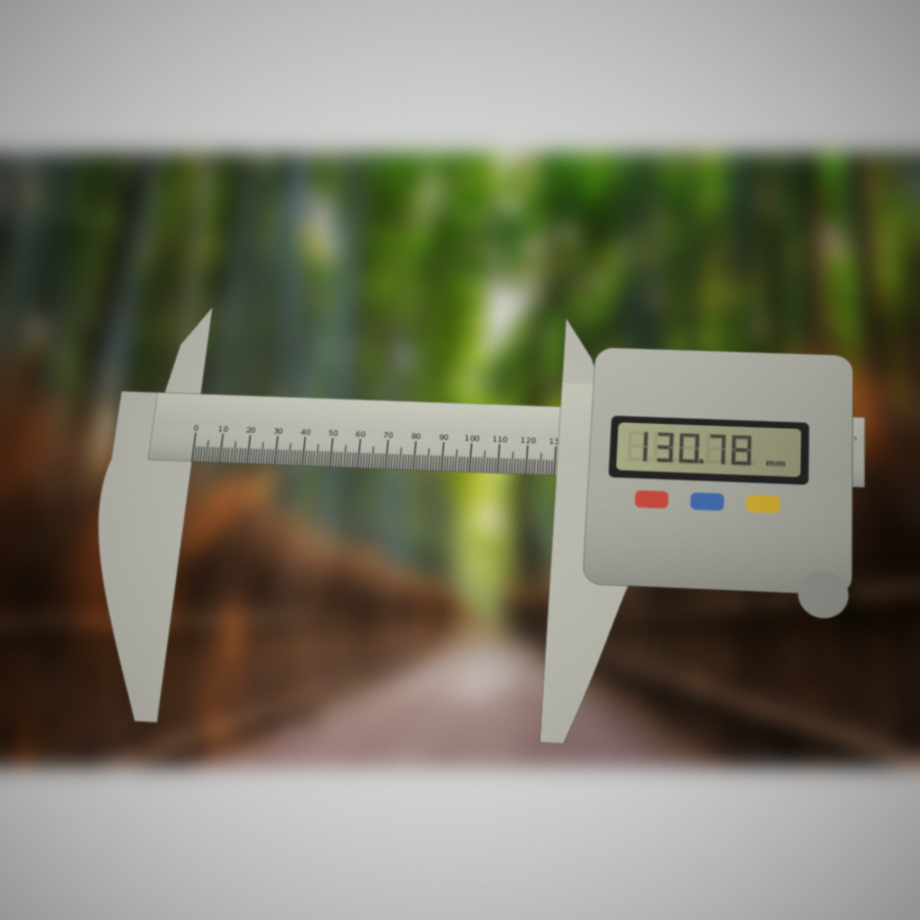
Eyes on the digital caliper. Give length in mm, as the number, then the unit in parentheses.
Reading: 130.78 (mm)
